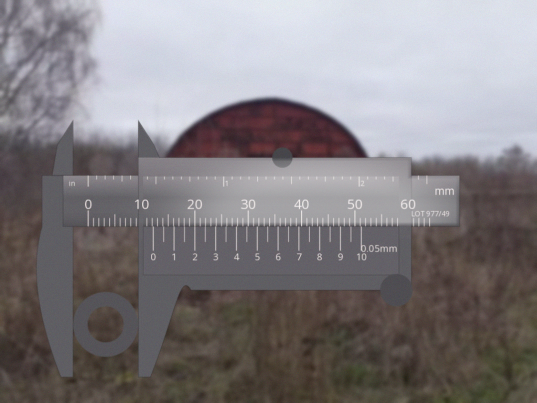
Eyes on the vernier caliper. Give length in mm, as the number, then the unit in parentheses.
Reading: 12.2 (mm)
